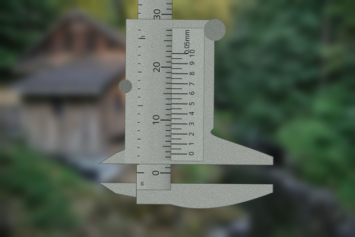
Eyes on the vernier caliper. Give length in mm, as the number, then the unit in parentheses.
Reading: 3.6 (mm)
